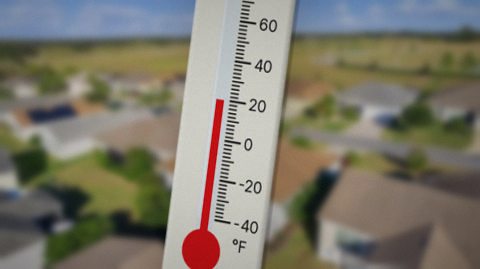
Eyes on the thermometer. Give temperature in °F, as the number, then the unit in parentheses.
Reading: 20 (°F)
